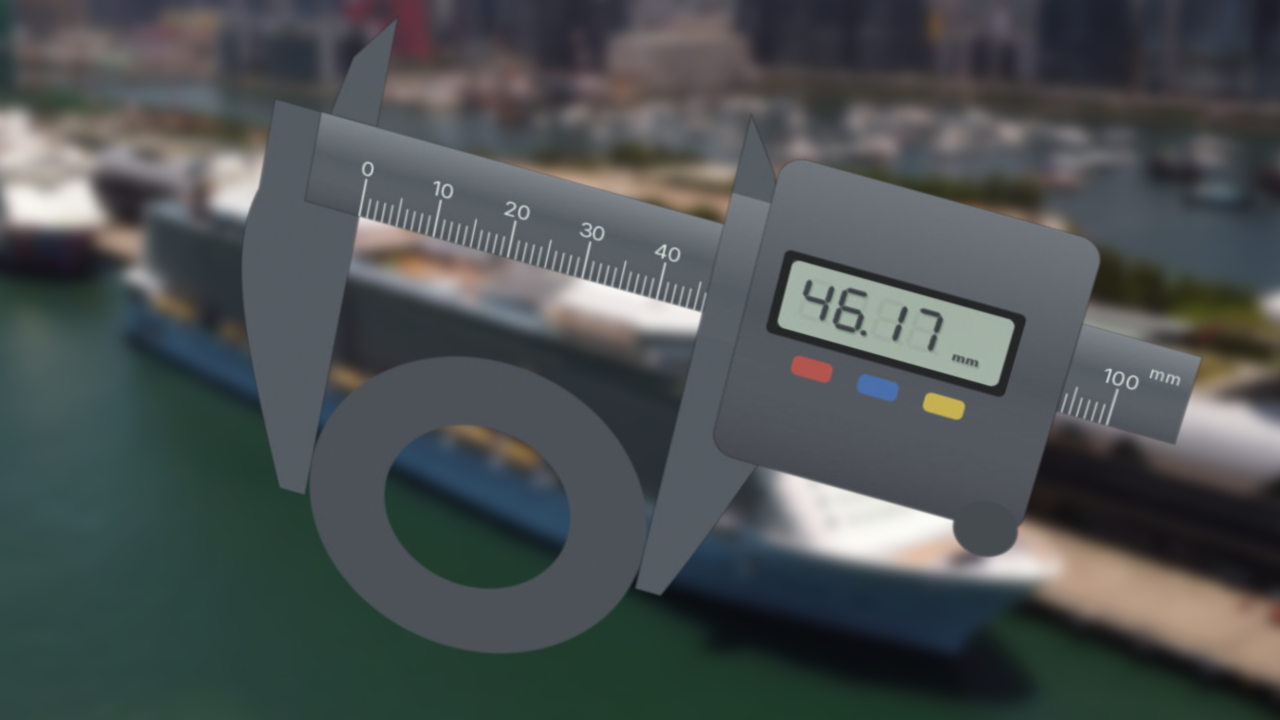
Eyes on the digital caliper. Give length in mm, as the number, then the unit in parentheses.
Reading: 46.17 (mm)
